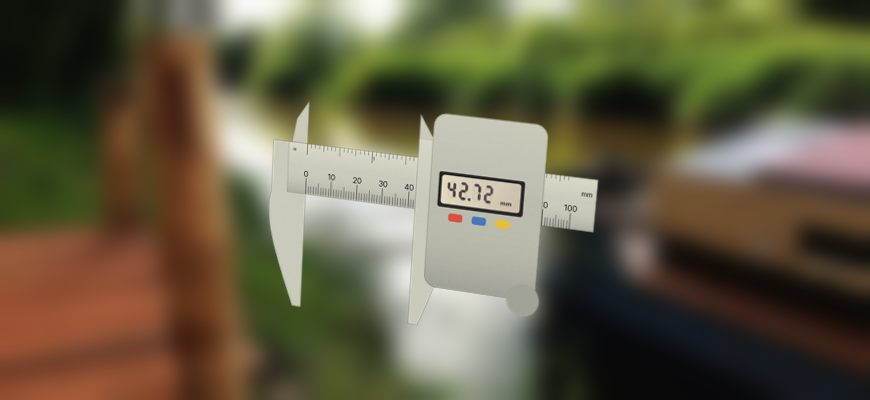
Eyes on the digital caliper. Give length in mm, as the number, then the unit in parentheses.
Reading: 42.72 (mm)
